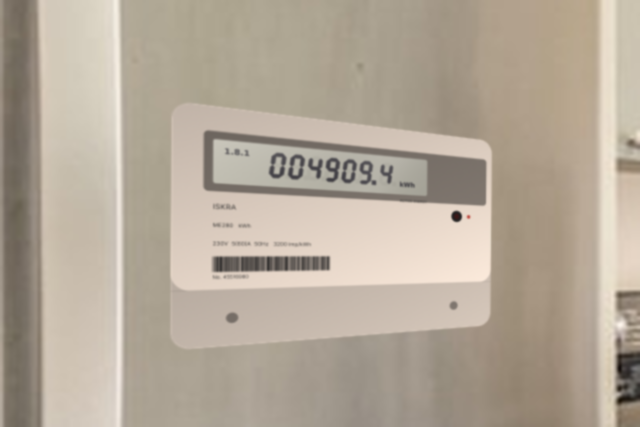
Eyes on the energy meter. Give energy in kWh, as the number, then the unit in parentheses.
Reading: 4909.4 (kWh)
